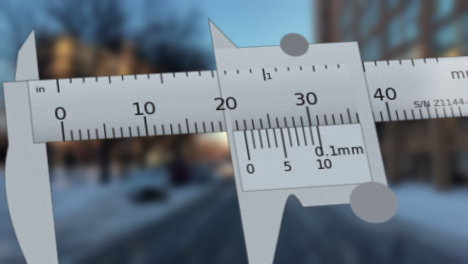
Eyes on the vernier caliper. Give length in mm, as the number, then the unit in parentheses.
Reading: 21.8 (mm)
